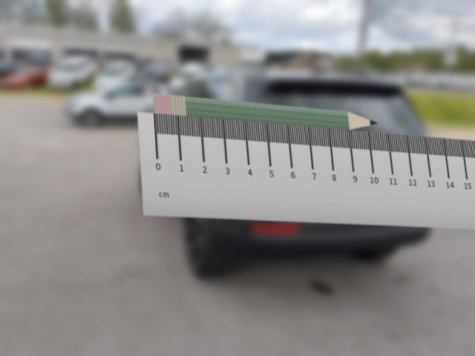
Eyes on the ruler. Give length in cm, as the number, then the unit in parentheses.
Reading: 10.5 (cm)
